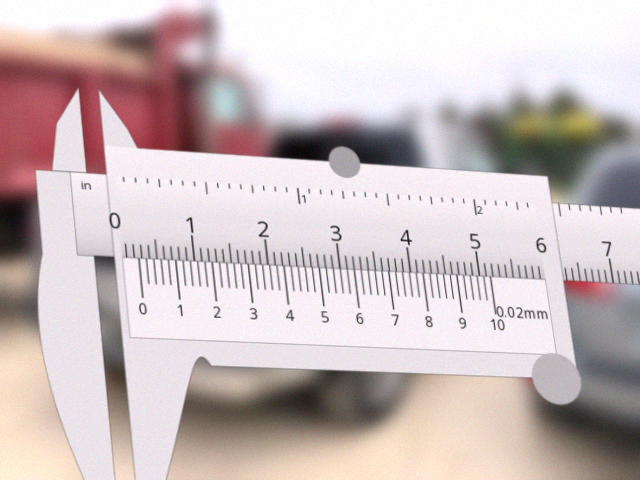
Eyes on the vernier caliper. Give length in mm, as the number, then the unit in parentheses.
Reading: 2.6 (mm)
